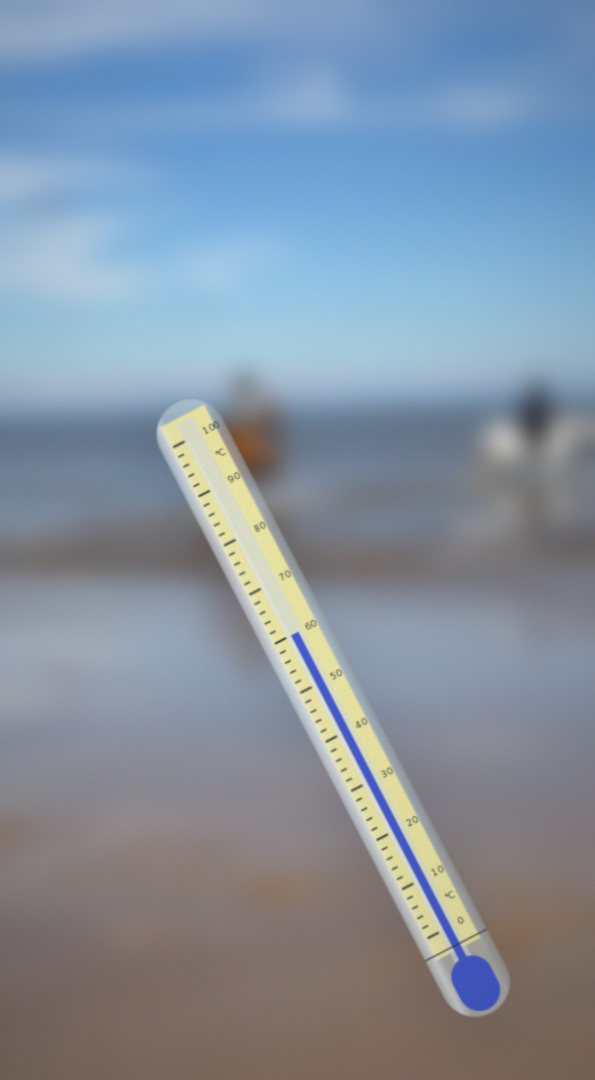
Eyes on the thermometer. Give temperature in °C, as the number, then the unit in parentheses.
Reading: 60 (°C)
